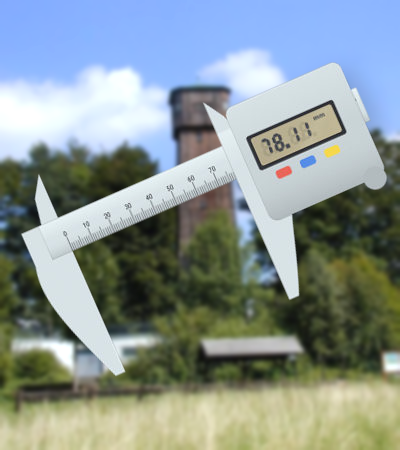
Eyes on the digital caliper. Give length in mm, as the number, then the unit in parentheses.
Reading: 78.11 (mm)
